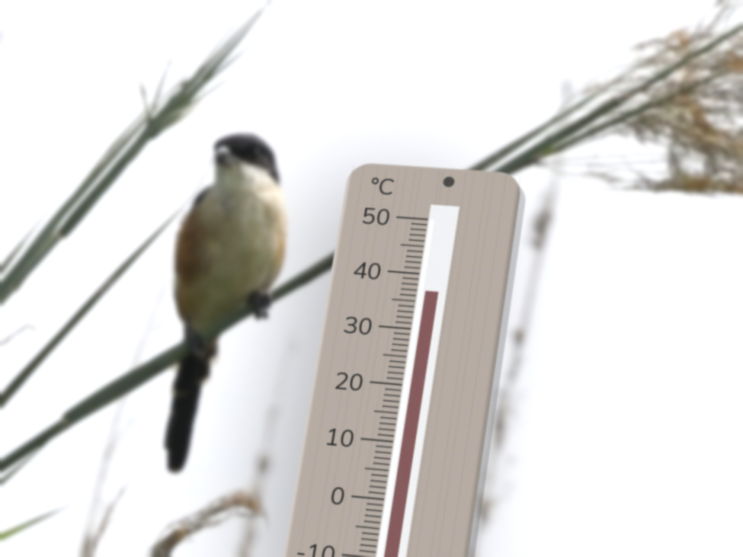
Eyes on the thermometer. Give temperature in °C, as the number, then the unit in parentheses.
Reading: 37 (°C)
